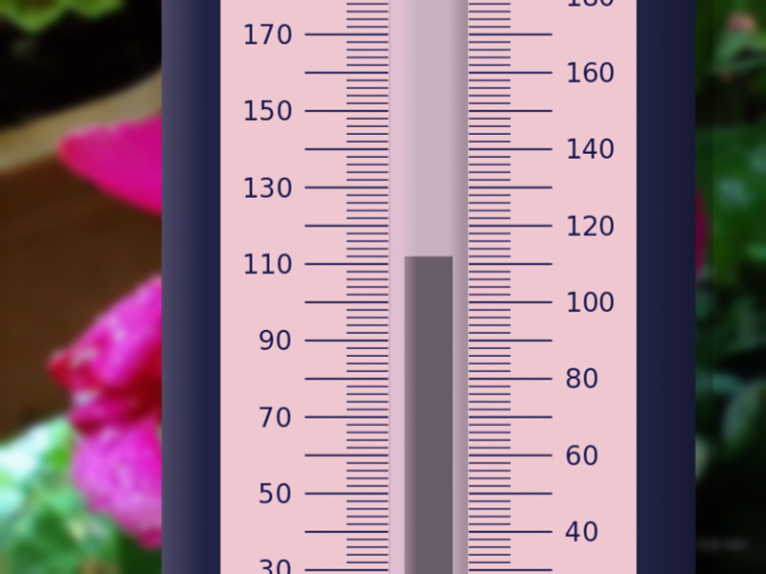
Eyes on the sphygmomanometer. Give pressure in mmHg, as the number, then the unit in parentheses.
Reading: 112 (mmHg)
